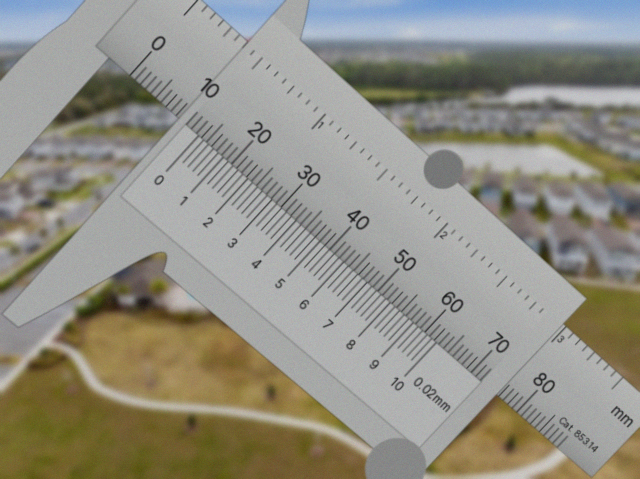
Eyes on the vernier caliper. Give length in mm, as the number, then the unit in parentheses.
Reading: 13.5 (mm)
